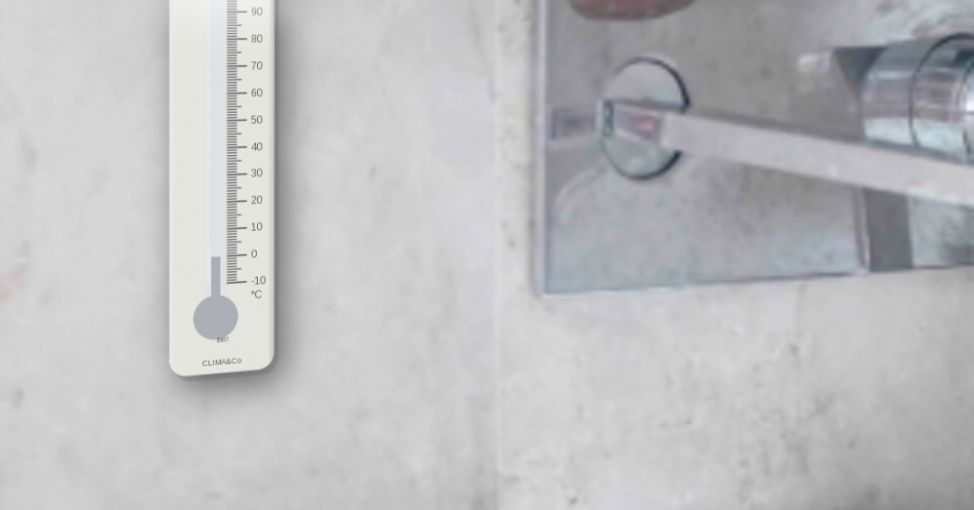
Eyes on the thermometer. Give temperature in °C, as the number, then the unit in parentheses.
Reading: 0 (°C)
